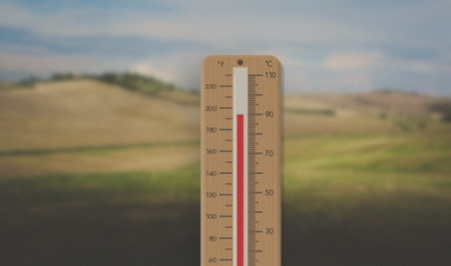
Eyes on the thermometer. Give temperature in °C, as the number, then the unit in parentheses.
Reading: 90 (°C)
